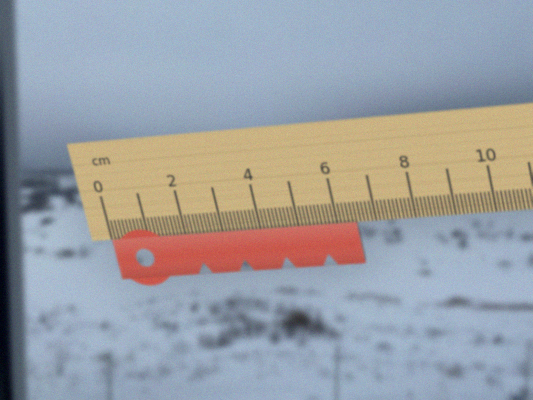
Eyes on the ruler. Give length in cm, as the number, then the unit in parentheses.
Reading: 6.5 (cm)
